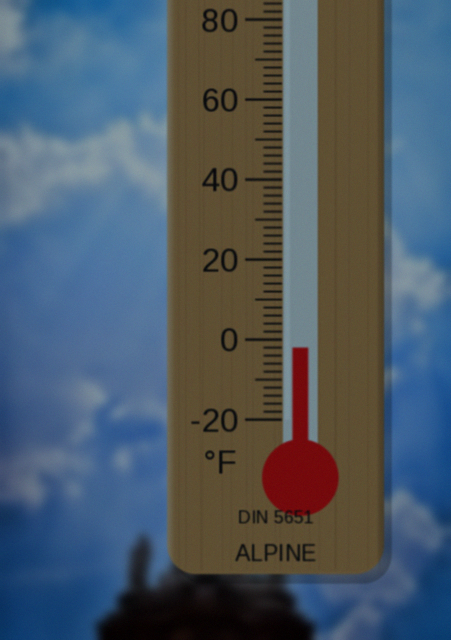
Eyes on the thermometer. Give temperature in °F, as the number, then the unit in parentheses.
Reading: -2 (°F)
